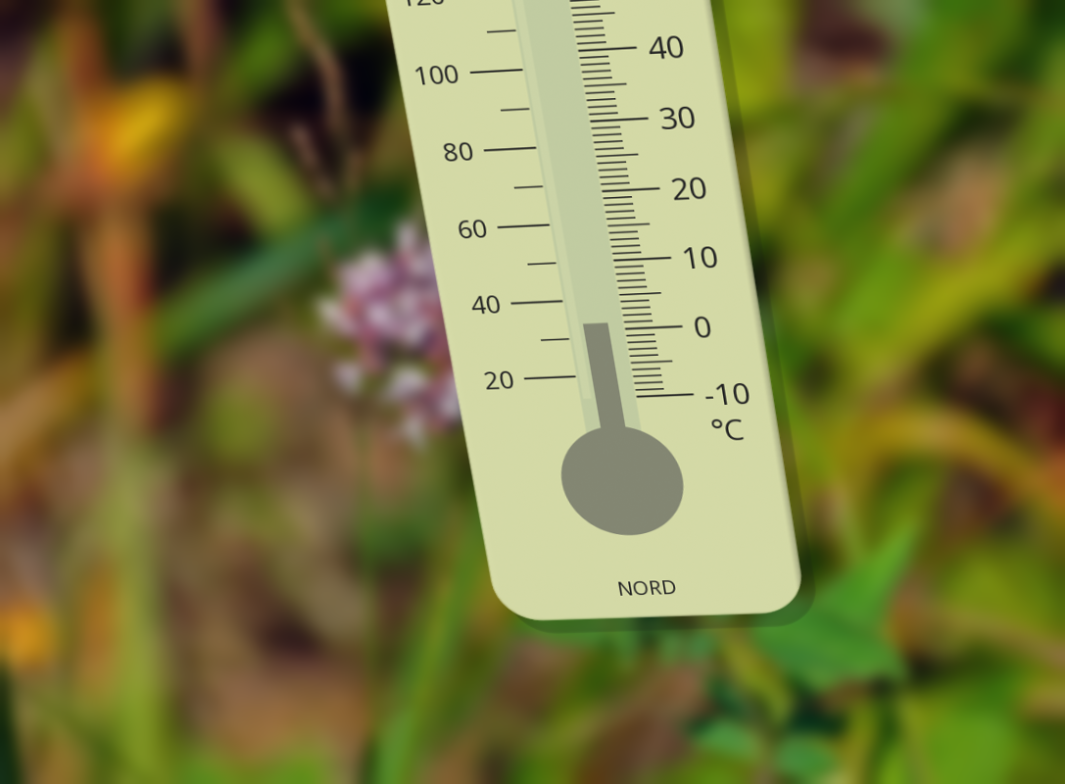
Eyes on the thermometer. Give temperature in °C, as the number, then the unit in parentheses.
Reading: 1 (°C)
